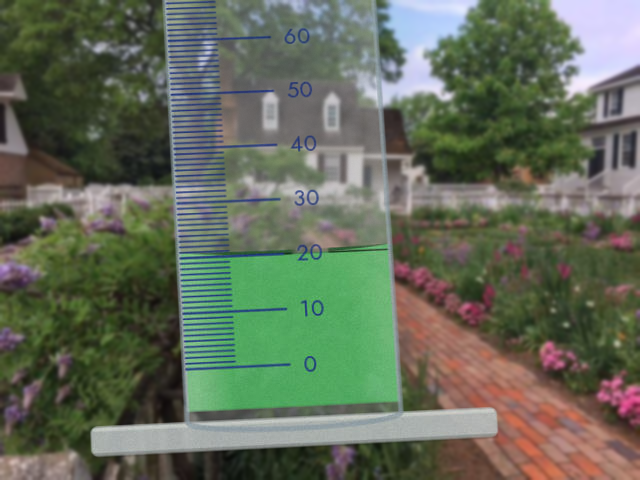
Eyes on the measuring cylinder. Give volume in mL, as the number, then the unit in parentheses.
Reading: 20 (mL)
